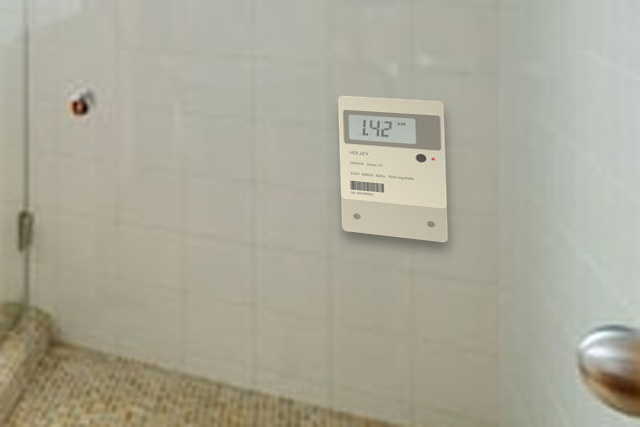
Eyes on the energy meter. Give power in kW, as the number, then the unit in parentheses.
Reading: 1.42 (kW)
